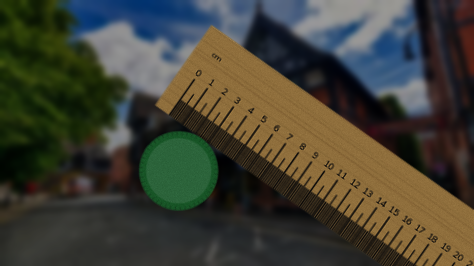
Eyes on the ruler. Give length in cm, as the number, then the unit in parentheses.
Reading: 5 (cm)
